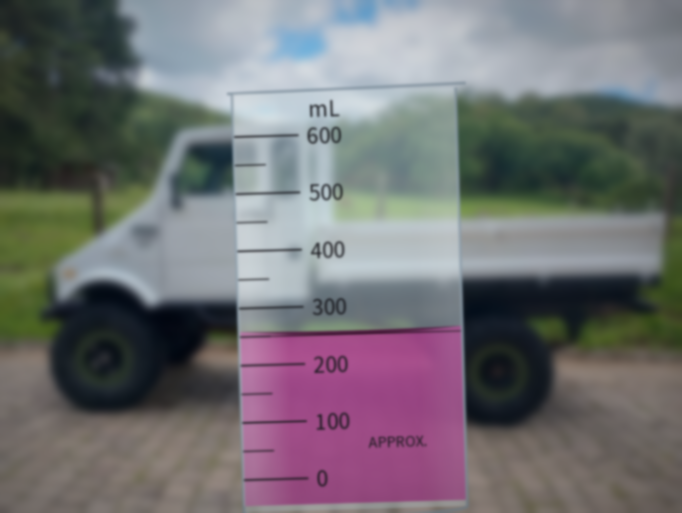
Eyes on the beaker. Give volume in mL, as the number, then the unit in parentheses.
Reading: 250 (mL)
